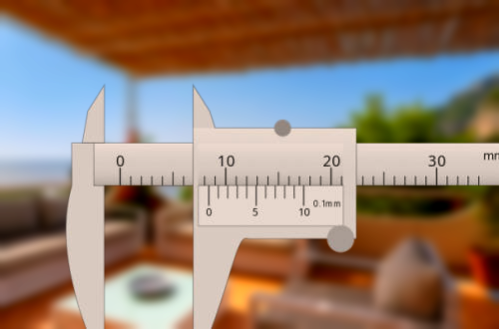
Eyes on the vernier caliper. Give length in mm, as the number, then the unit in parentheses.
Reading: 8.4 (mm)
